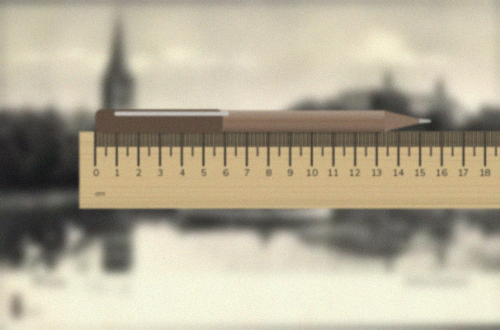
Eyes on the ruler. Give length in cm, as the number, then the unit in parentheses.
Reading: 15.5 (cm)
